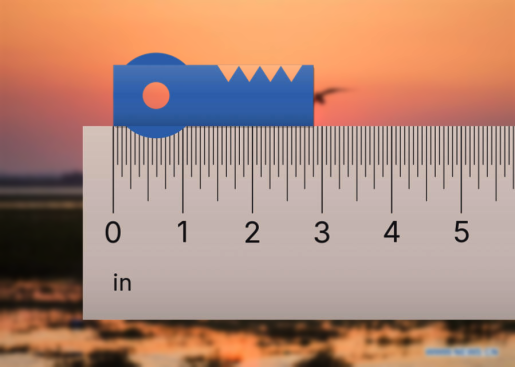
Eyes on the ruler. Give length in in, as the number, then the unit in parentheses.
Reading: 2.875 (in)
